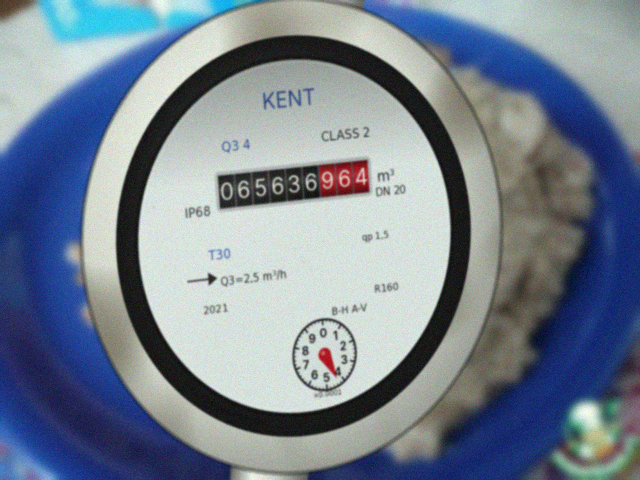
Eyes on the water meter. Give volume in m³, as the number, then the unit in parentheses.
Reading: 65636.9644 (m³)
